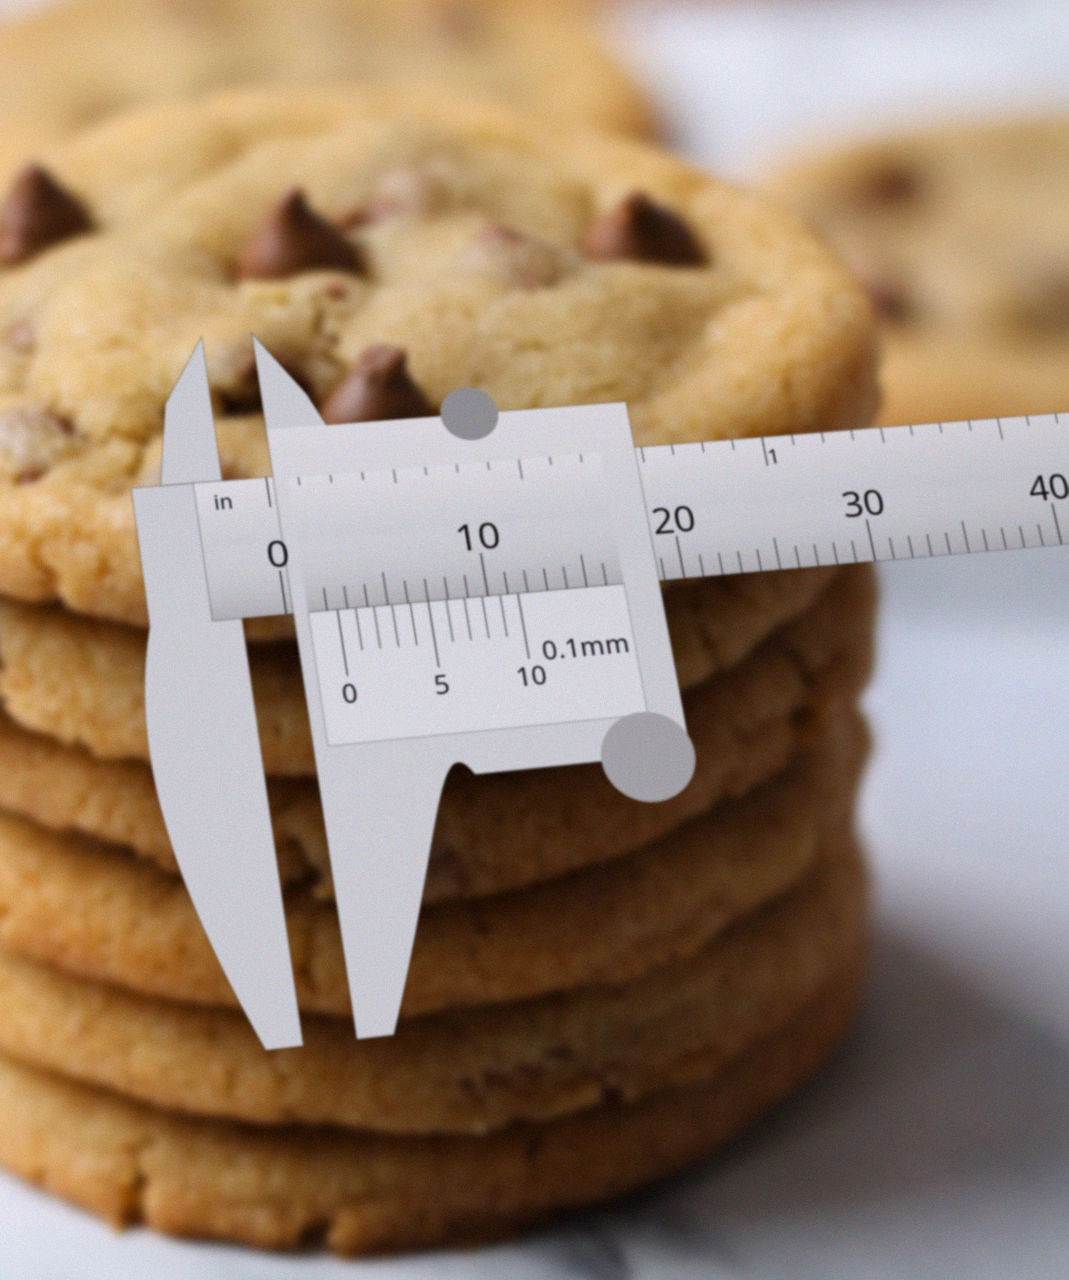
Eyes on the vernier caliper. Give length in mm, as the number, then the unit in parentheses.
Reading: 2.5 (mm)
